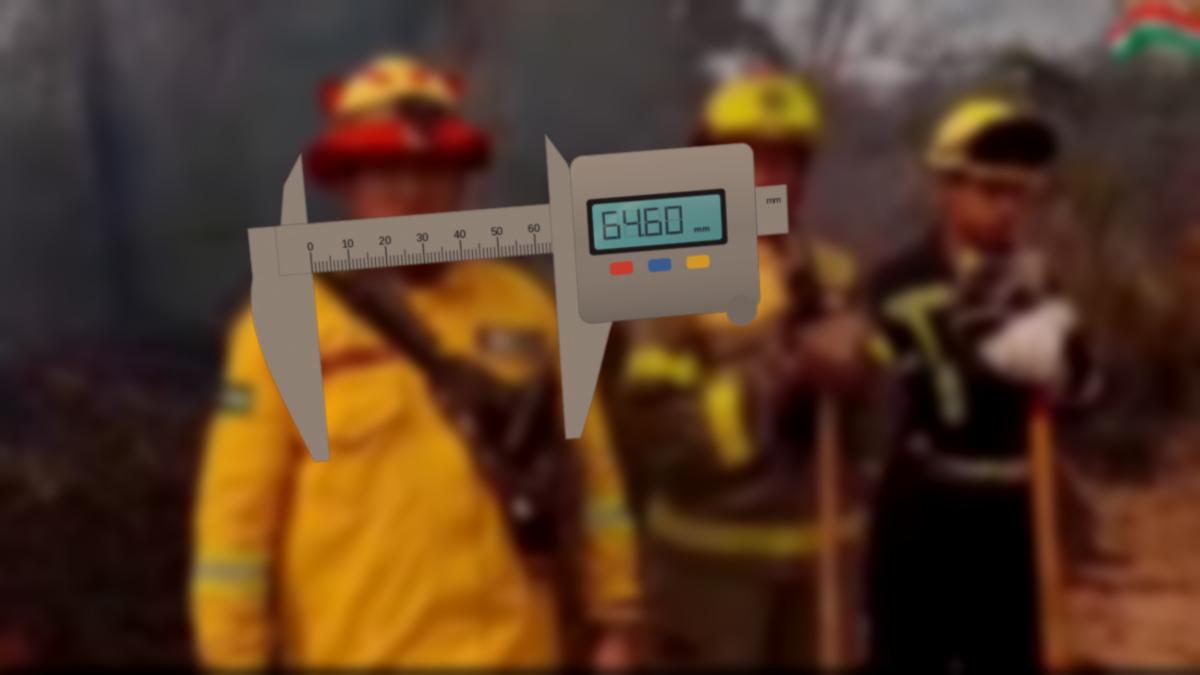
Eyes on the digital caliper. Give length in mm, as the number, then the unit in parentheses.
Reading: 64.60 (mm)
